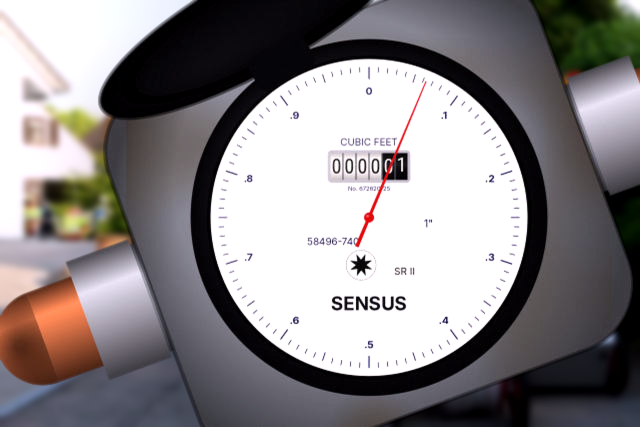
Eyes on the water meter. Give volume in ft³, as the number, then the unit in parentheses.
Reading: 1.06 (ft³)
